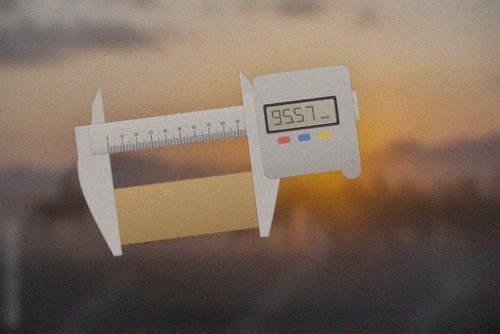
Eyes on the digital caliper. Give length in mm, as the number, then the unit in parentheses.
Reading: 95.57 (mm)
